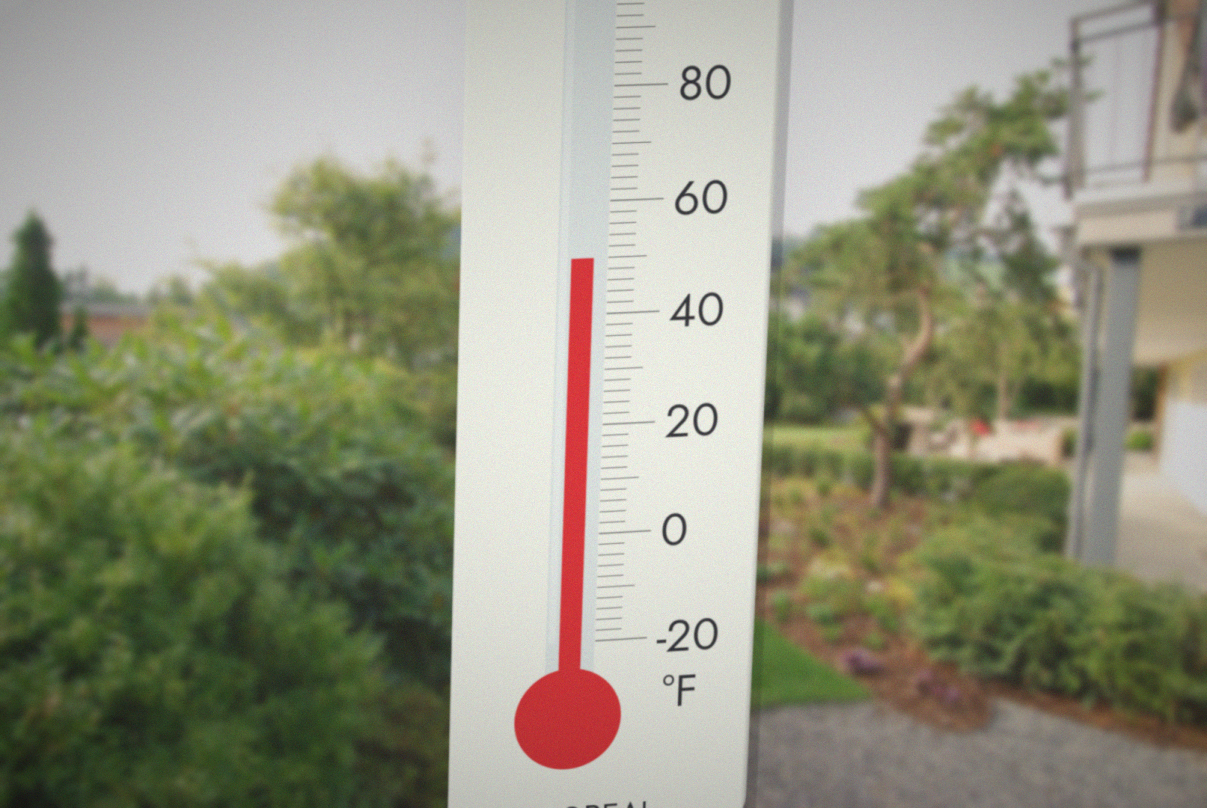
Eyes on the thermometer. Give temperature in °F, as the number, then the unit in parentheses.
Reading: 50 (°F)
